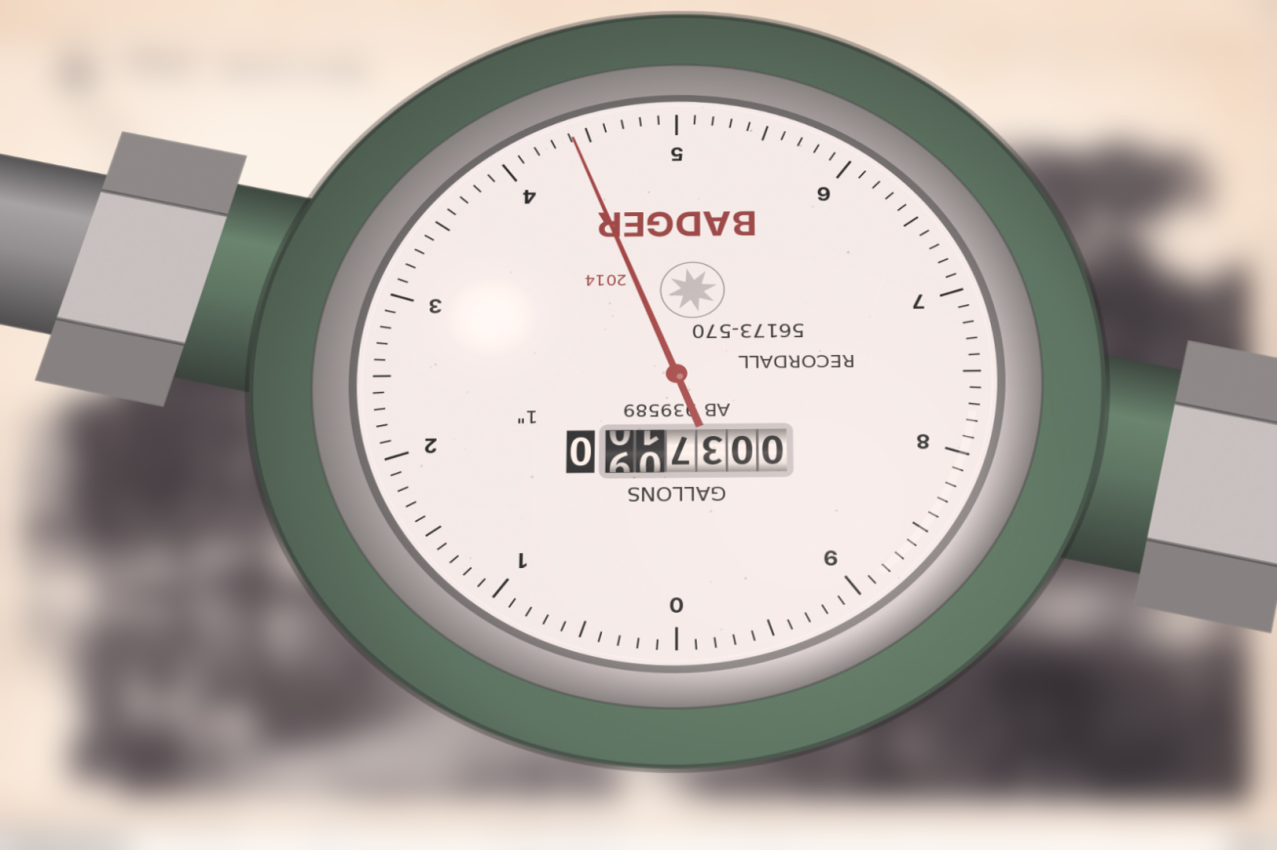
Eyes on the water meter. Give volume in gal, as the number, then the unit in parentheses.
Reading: 37094.4 (gal)
